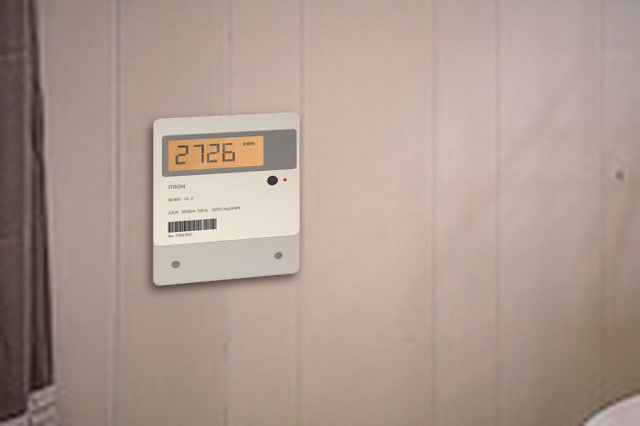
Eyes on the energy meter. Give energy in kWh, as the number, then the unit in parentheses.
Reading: 2726 (kWh)
